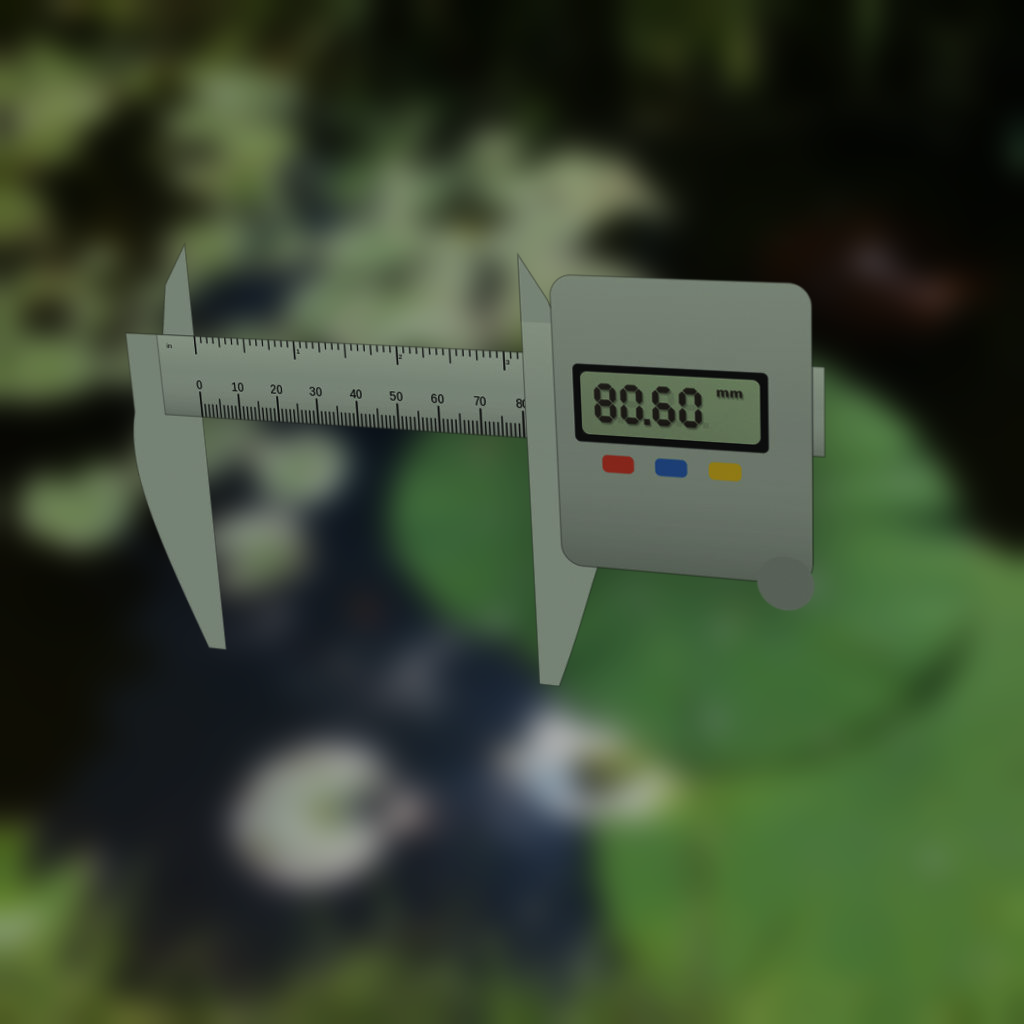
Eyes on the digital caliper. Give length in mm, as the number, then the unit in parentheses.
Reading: 80.60 (mm)
